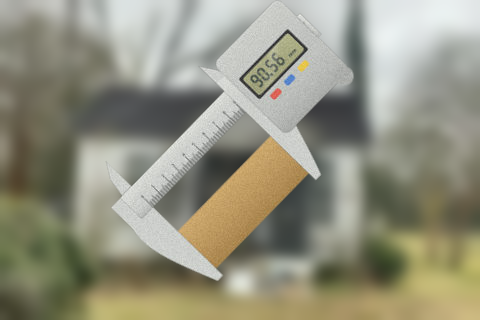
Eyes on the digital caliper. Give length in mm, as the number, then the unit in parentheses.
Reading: 90.56 (mm)
